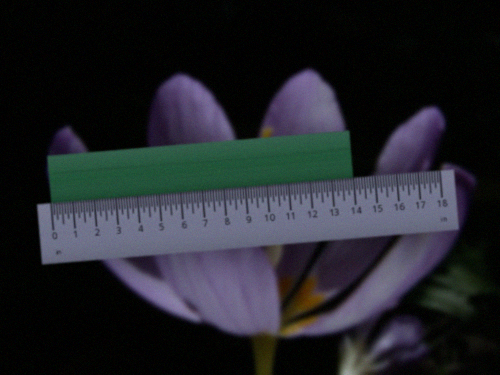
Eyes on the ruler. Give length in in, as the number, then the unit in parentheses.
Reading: 14 (in)
